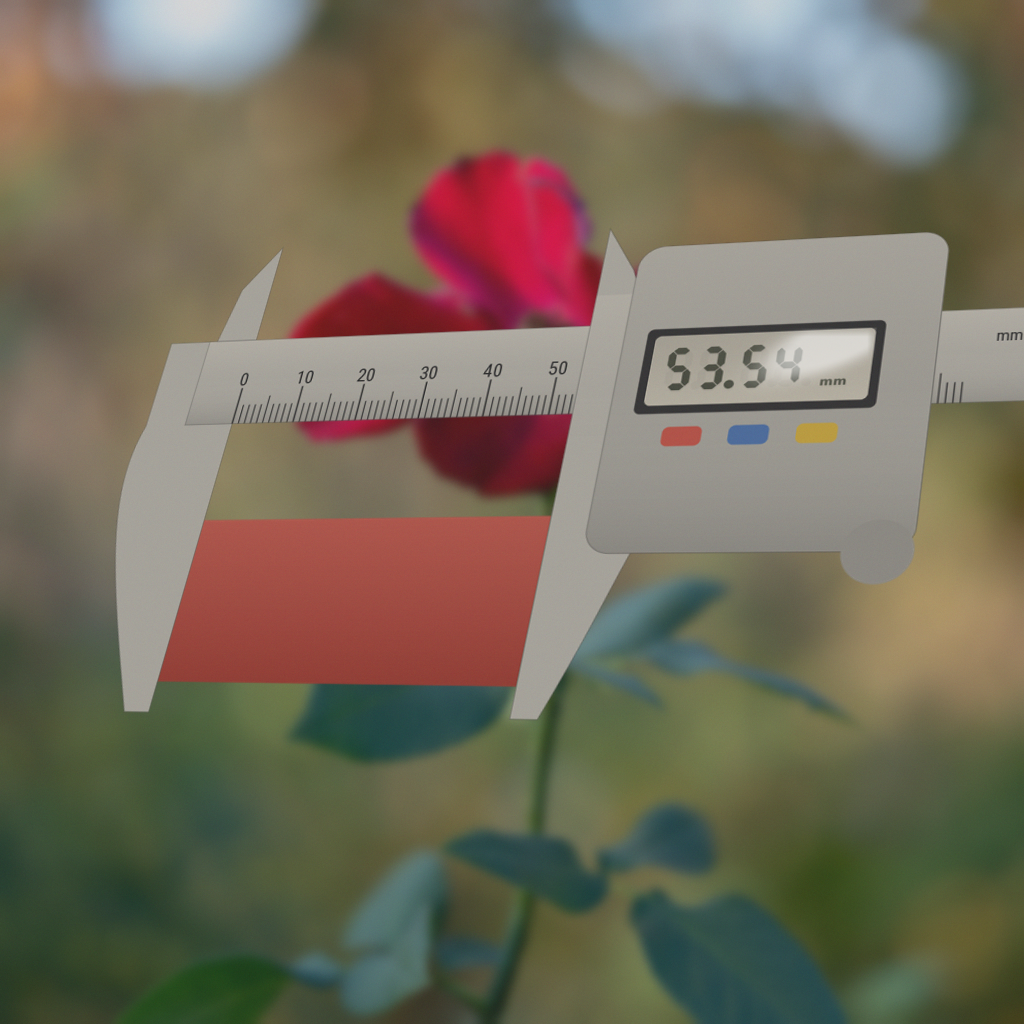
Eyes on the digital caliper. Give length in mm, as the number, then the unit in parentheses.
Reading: 53.54 (mm)
